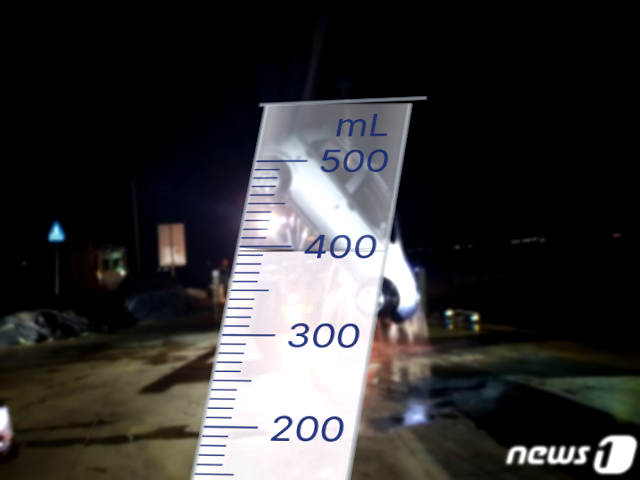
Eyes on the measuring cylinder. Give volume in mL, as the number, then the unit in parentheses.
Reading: 395 (mL)
